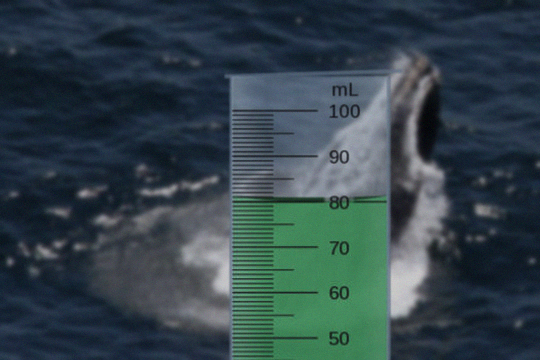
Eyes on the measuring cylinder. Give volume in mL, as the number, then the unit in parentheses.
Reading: 80 (mL)
